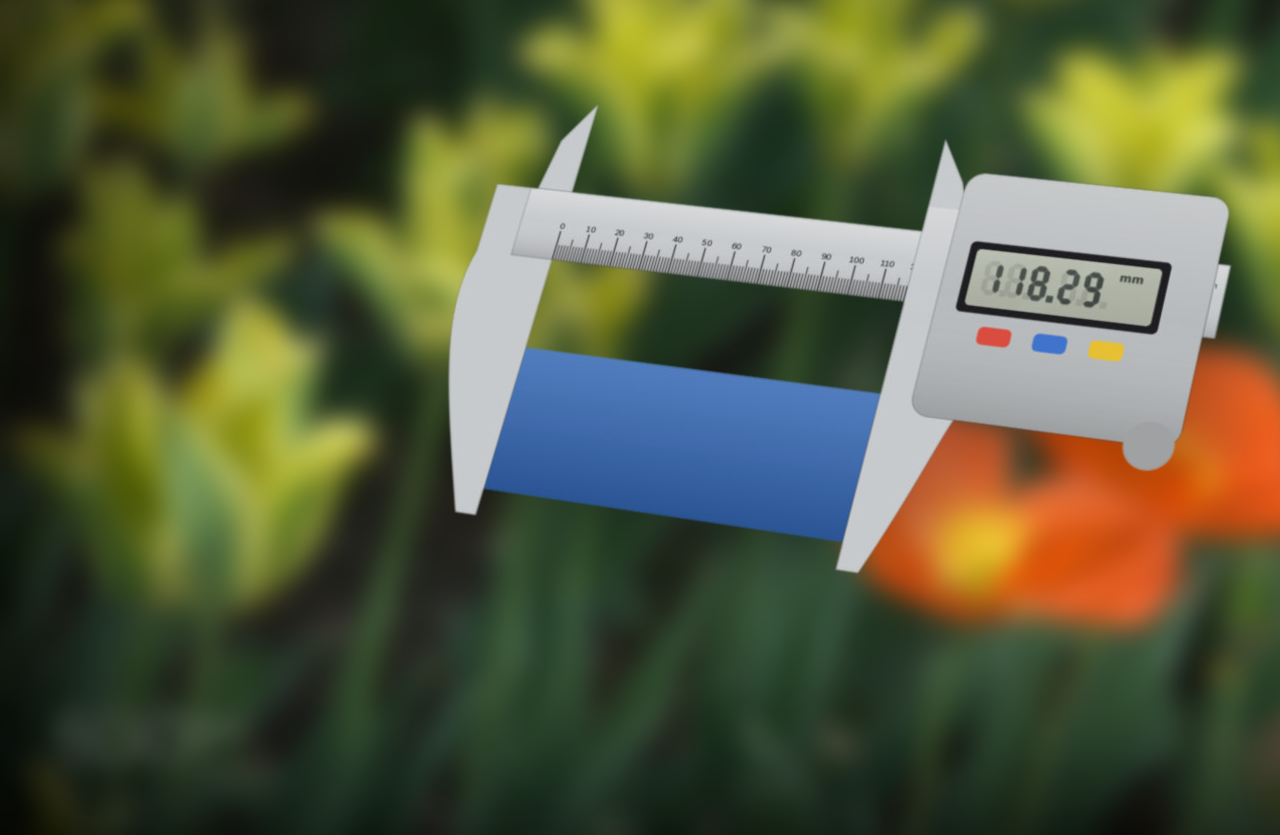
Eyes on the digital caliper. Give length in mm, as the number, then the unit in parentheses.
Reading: 118.29 (mm)
